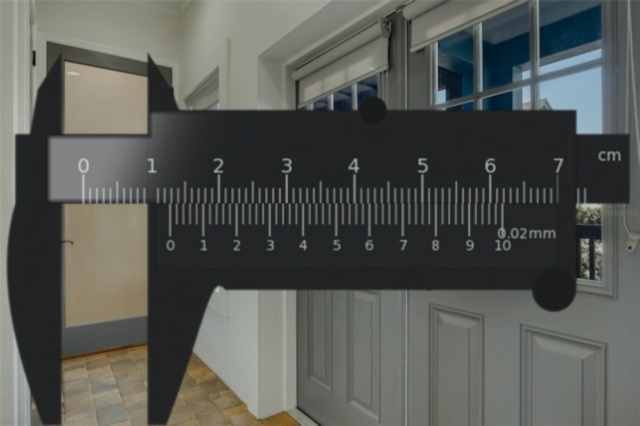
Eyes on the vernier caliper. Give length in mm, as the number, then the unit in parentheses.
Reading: 12.8 (mm)
